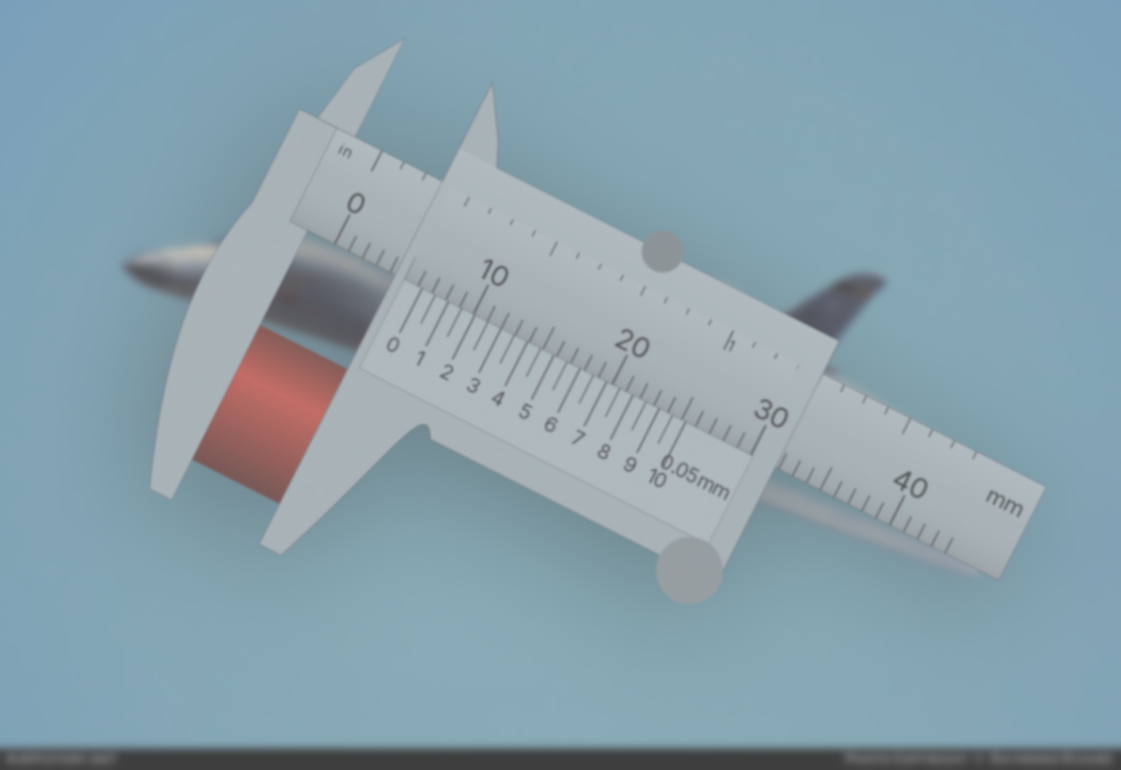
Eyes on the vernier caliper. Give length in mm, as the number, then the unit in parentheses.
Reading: 6.3 (mm)
